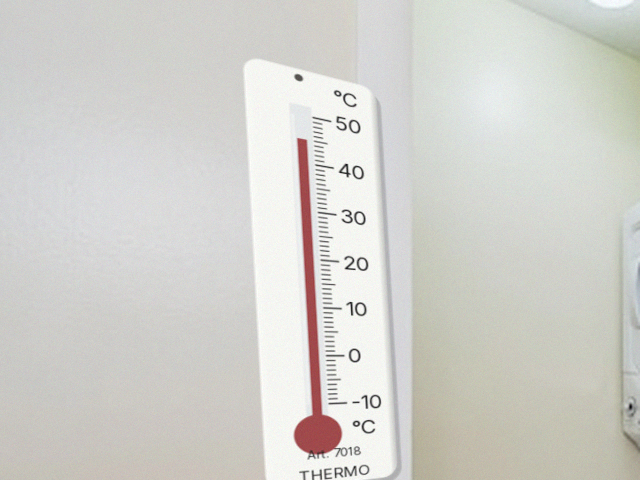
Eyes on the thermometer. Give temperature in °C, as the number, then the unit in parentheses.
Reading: 45 (°C)
